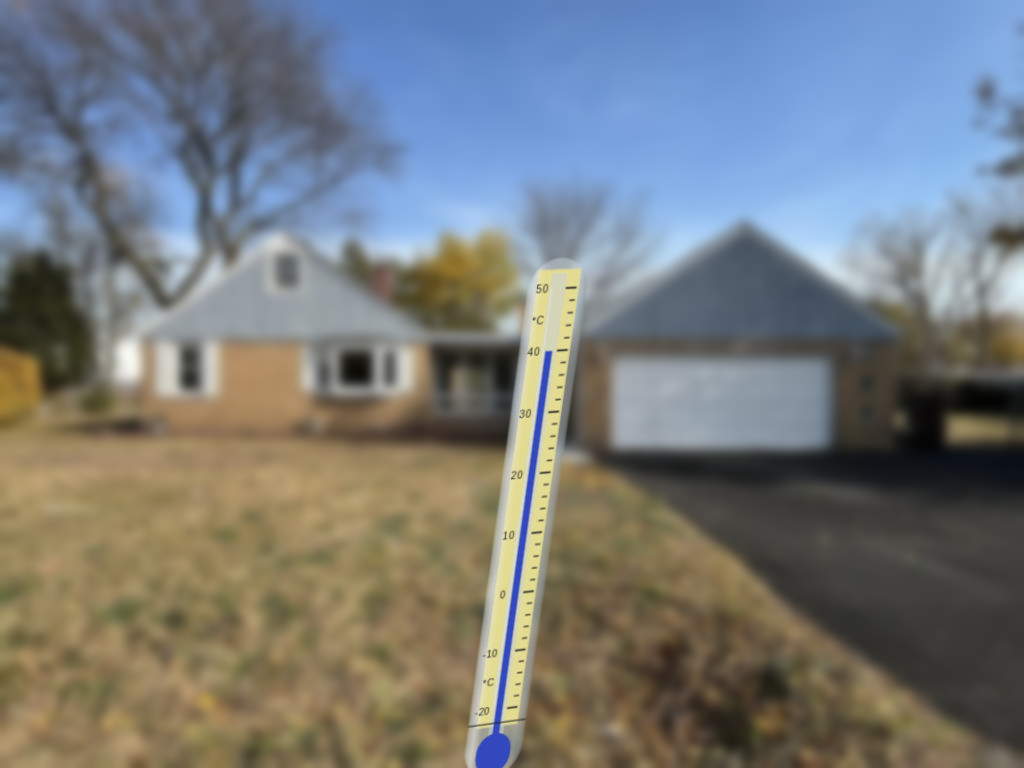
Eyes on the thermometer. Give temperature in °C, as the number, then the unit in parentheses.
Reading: 40 (°C)
